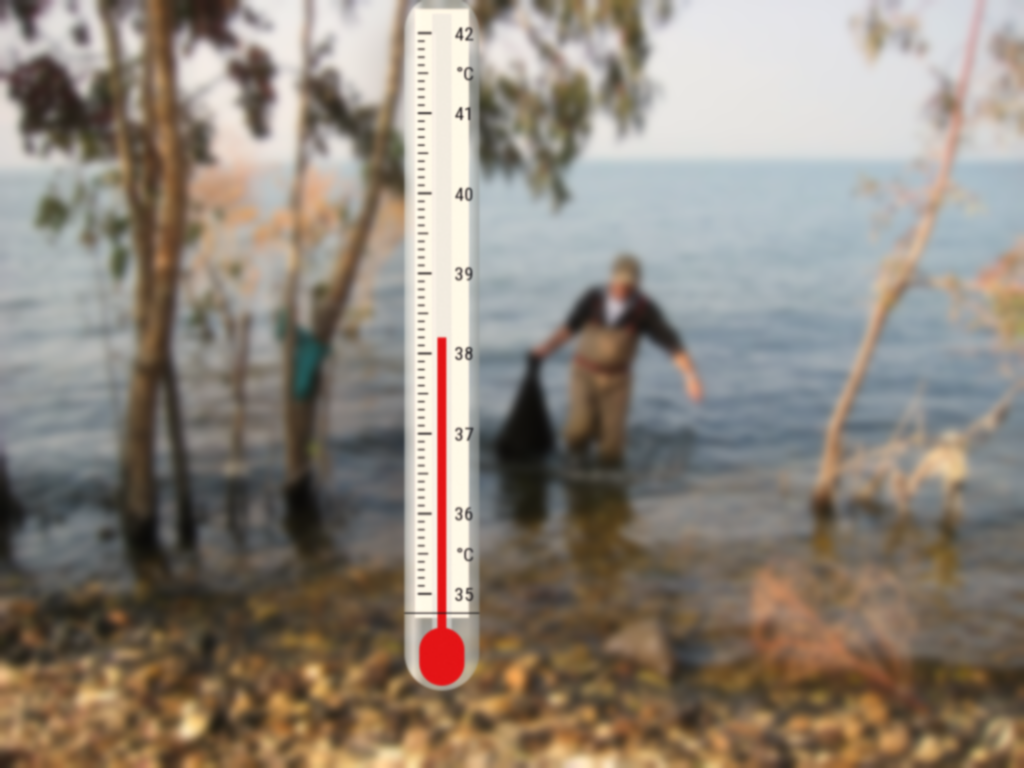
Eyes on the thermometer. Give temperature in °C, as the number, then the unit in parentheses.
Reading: 38.2 (°C)
